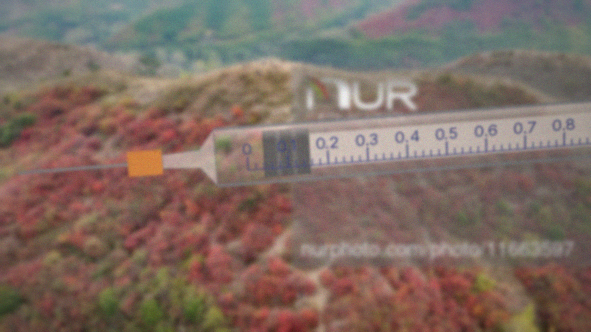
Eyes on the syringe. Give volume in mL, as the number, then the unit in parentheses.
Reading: 0.04 (mL)
